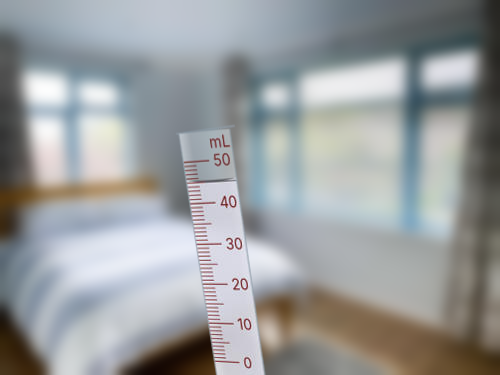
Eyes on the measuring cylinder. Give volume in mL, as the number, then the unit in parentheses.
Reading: 45 (mL)
